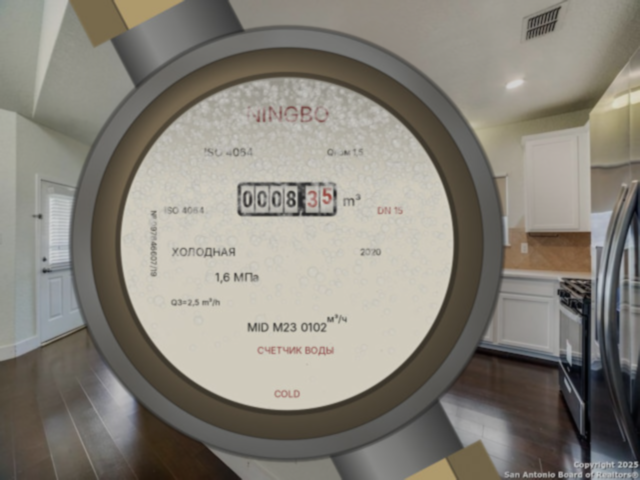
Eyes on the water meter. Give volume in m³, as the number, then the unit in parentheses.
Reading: 8.35 (m³)
